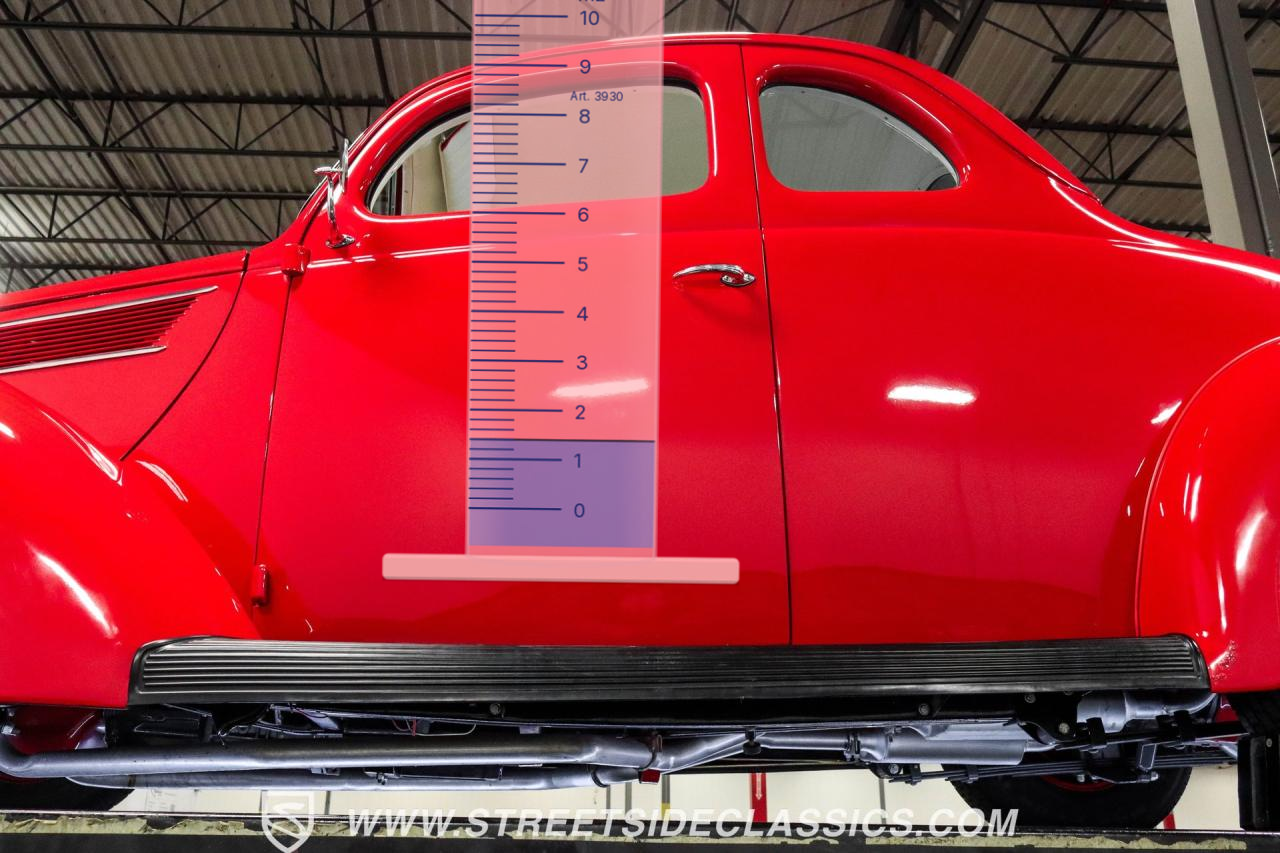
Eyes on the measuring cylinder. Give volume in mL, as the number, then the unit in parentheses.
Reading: 1.4 (mL)
